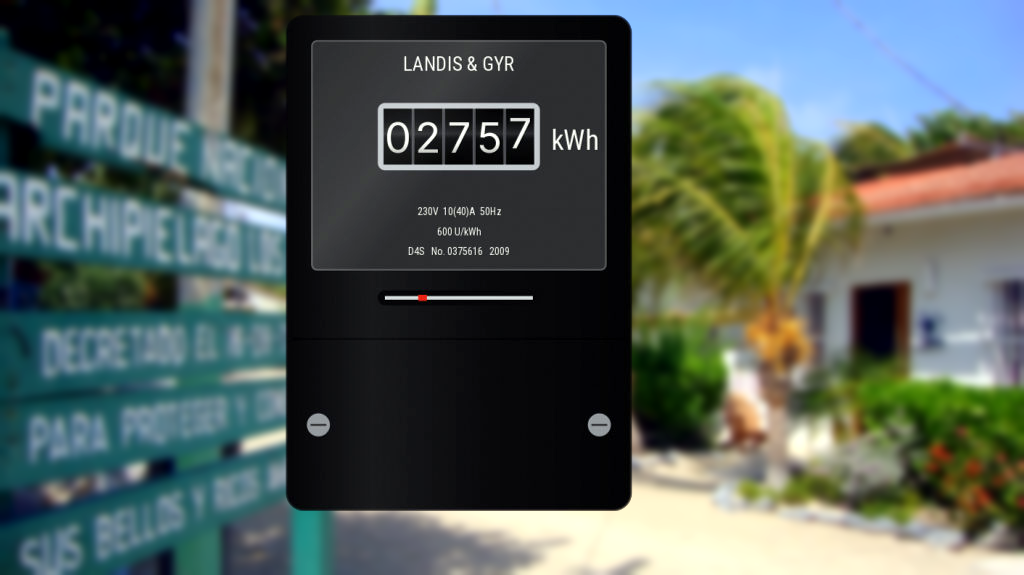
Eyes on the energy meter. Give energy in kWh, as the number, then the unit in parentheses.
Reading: 2757 (kWh)
